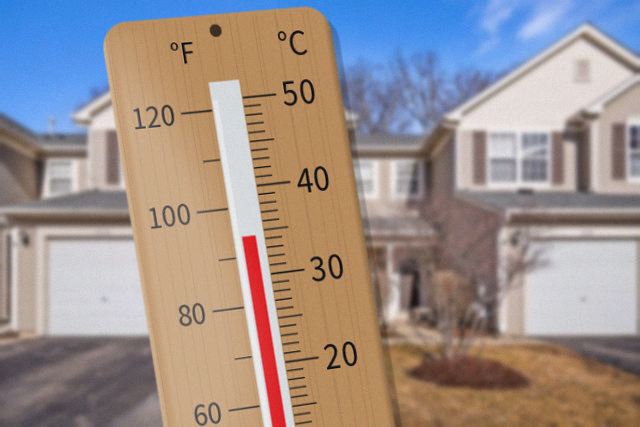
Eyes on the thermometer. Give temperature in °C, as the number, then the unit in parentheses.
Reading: 34.5 (°C)
